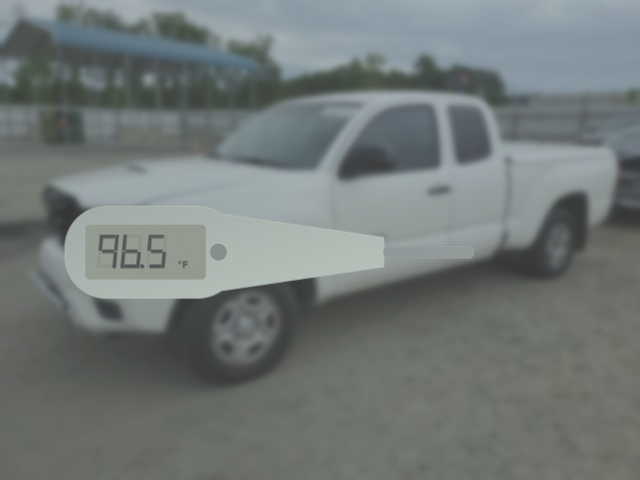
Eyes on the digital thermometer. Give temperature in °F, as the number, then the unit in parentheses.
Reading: 96.5 (°F)
